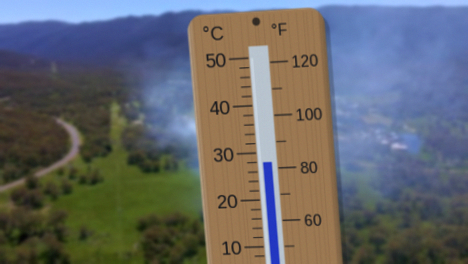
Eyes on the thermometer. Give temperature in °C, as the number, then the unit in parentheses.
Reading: 28 (°C)
